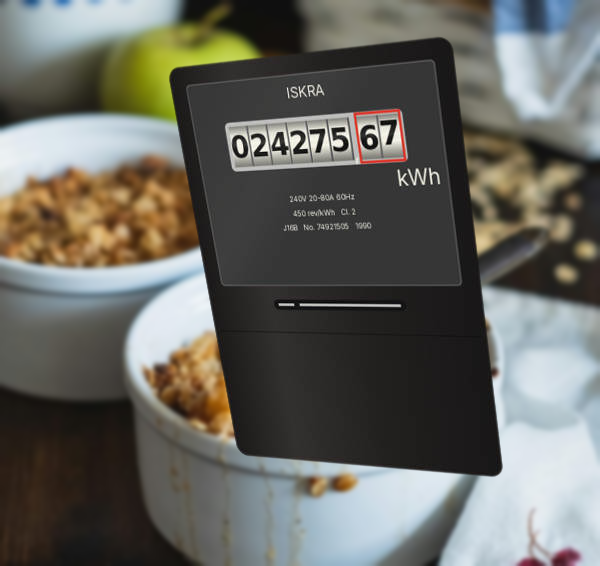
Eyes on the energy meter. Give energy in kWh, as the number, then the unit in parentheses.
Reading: 24275.67 (kWh)
